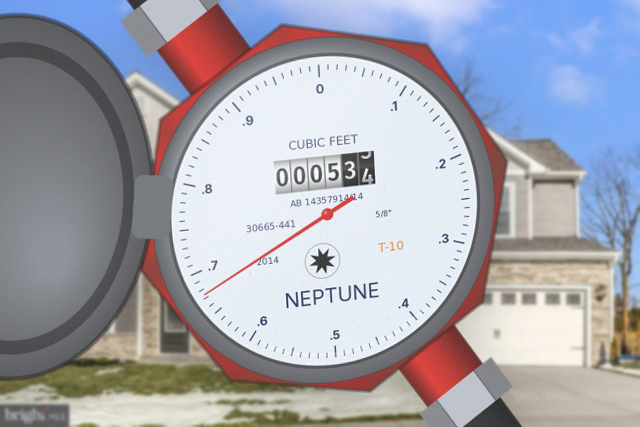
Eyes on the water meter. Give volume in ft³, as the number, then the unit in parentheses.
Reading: 533.67 (ft³)
